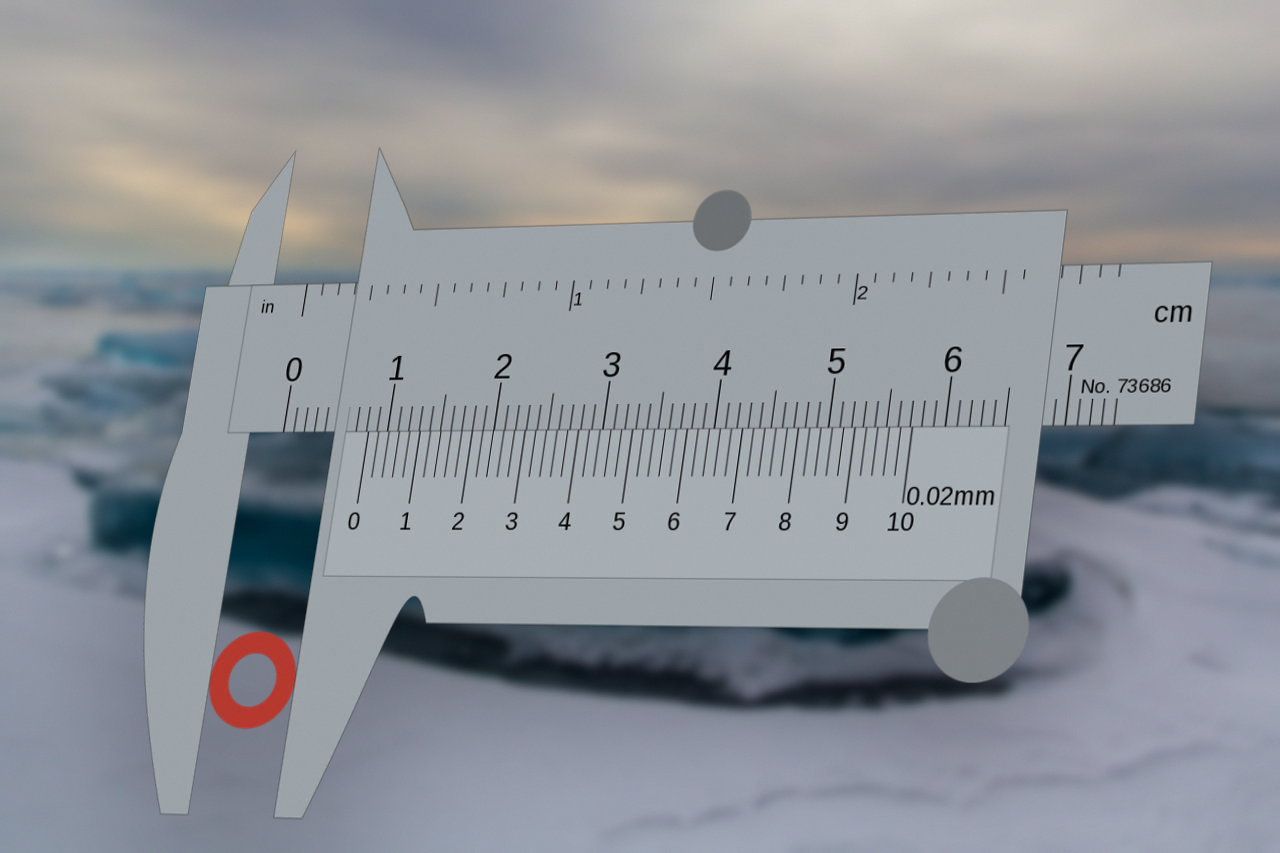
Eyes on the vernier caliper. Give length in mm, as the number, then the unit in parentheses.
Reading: 8.2 (mm)
